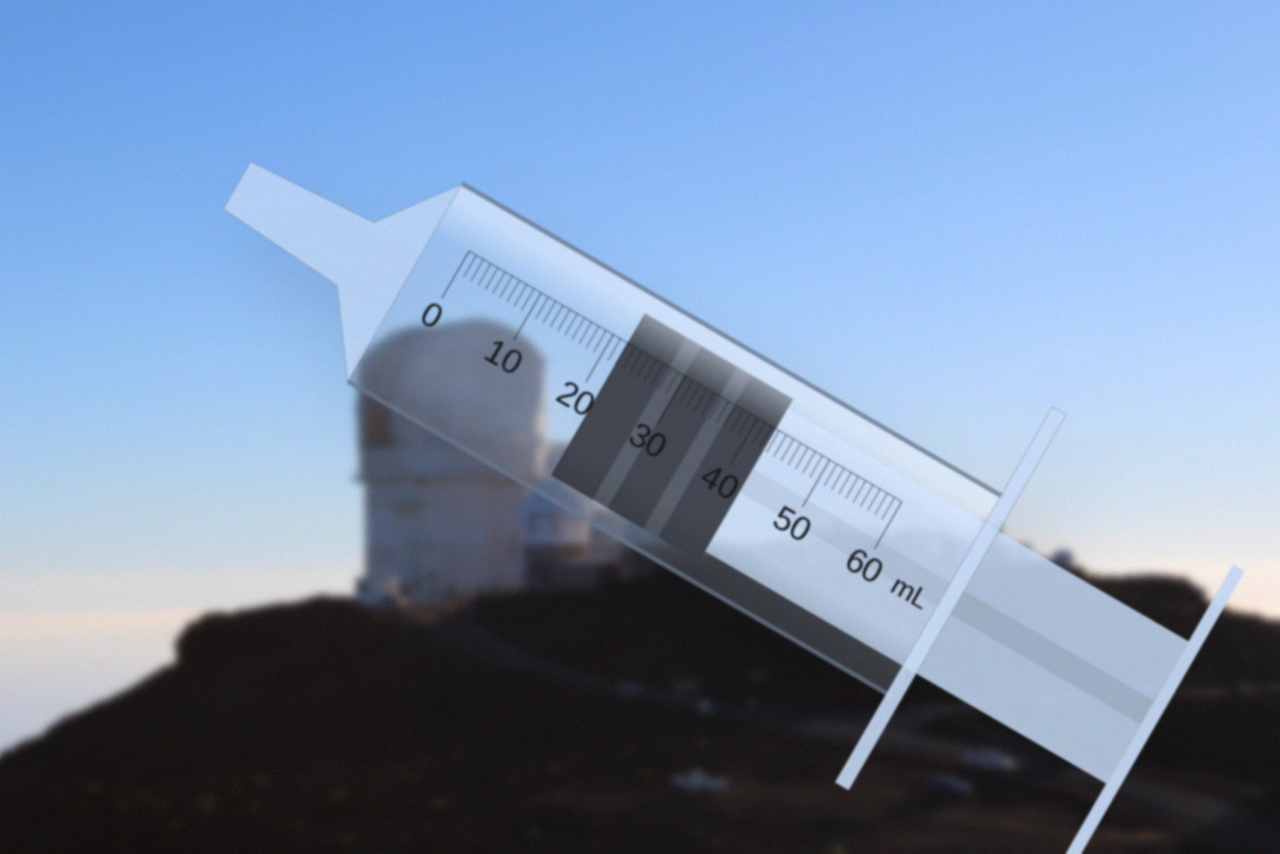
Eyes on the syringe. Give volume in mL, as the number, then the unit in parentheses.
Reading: 22 (mL)
